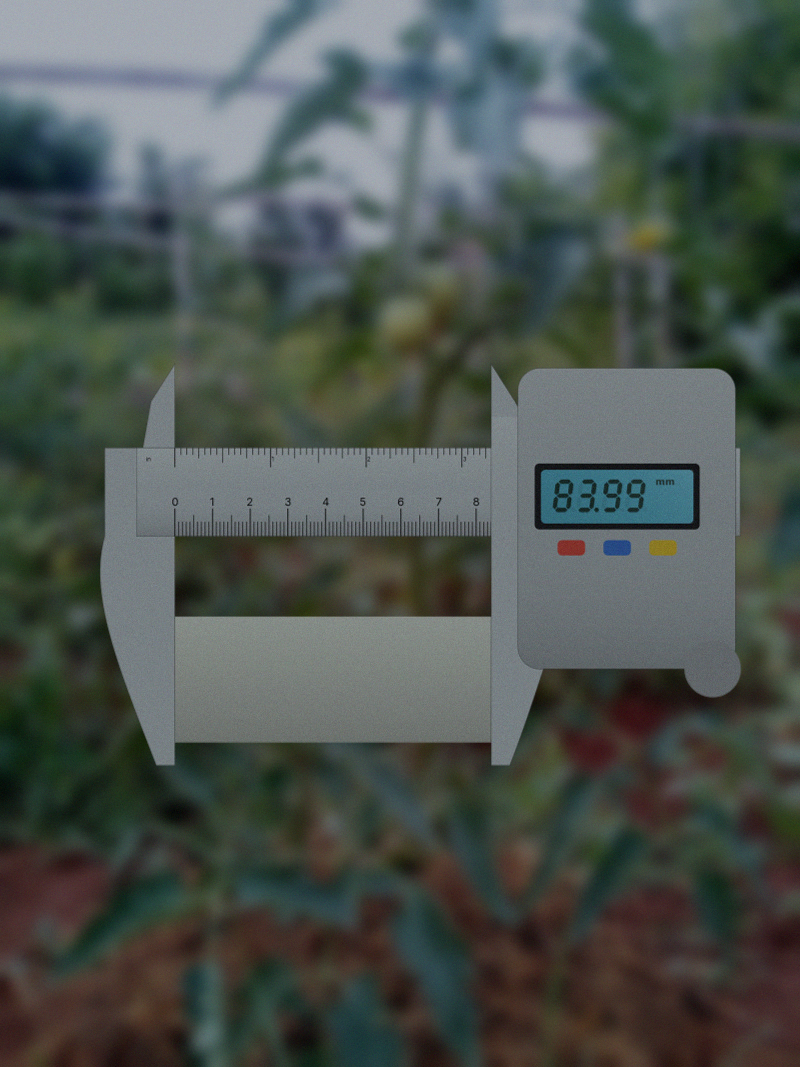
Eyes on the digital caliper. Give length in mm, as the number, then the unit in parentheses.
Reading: 83.99 (mm)
